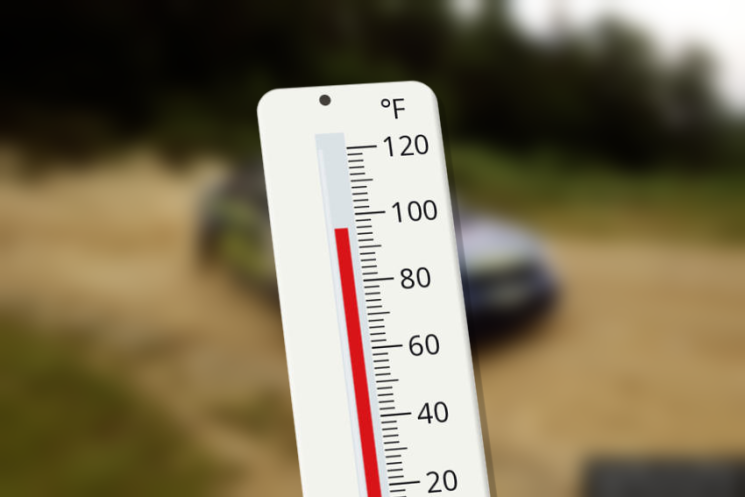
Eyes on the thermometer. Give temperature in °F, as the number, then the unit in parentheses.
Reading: 96 (°F)
